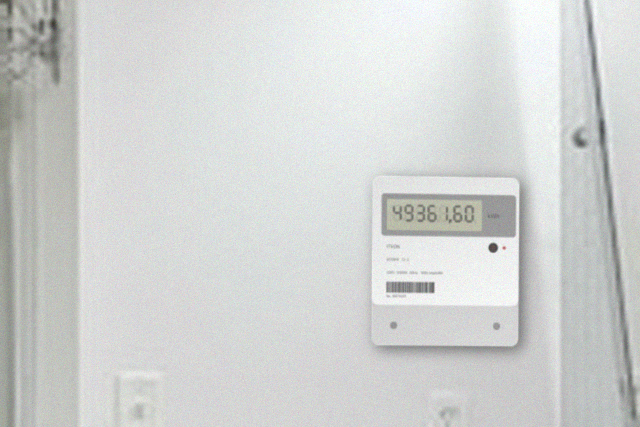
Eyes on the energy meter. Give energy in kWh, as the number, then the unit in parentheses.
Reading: 49361.60 (kWh)
